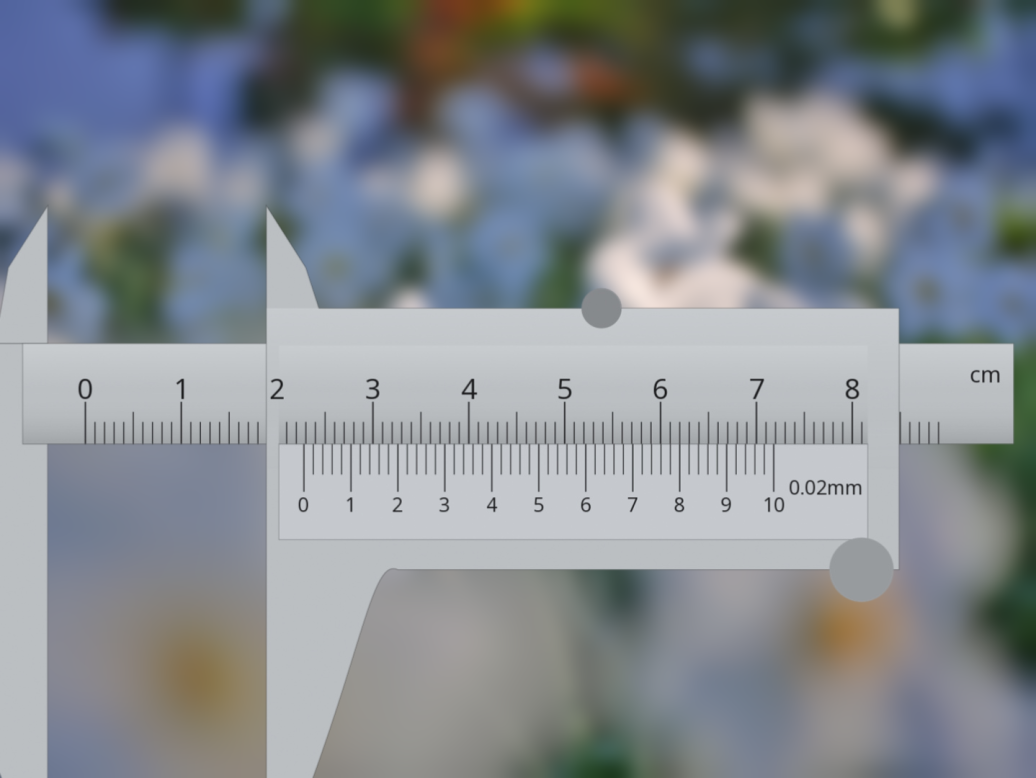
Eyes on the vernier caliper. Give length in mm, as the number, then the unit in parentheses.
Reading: 22.8 (mm)
